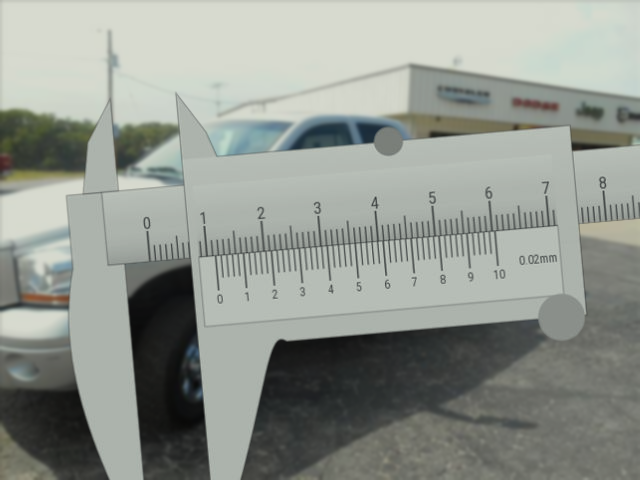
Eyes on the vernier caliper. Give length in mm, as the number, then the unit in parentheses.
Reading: 11.5 (mm)
